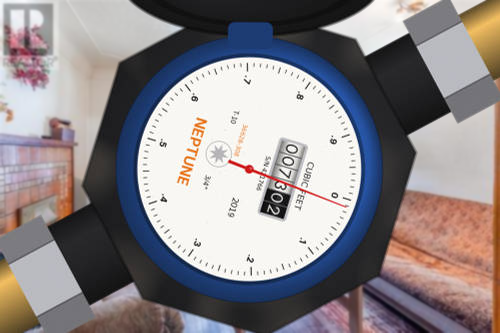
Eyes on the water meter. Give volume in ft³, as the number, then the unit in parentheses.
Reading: 7302.01 (ft³)
